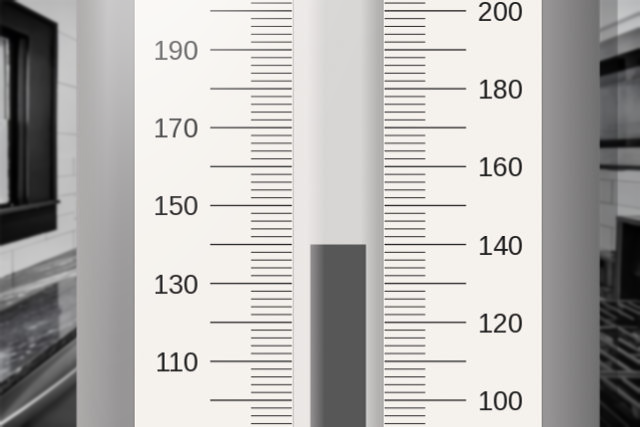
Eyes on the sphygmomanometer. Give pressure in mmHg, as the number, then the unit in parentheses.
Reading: 140 (mmHg)
